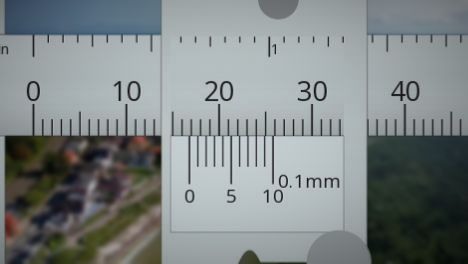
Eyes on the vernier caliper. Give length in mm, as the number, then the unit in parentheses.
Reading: 16.8 (mm)
